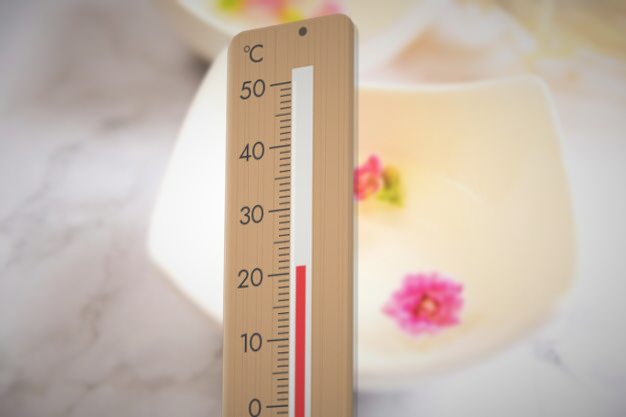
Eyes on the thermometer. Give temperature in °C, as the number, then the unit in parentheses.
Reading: 21 (°C)
